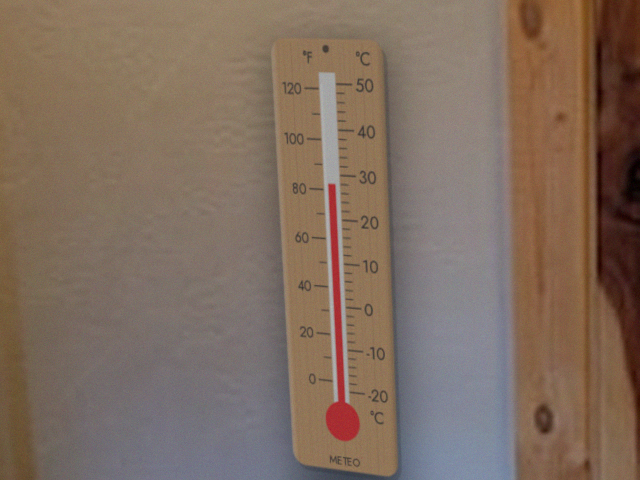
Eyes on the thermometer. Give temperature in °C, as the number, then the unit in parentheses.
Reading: 28 (°C)
